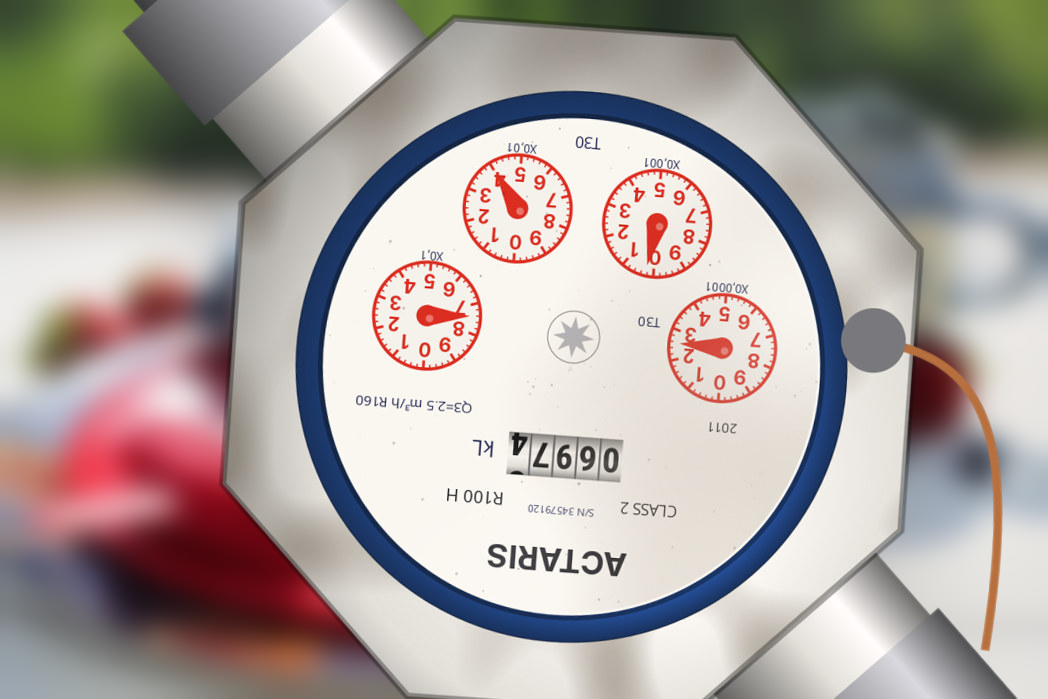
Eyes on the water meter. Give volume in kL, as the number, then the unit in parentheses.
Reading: 6973.7402 (kL)
